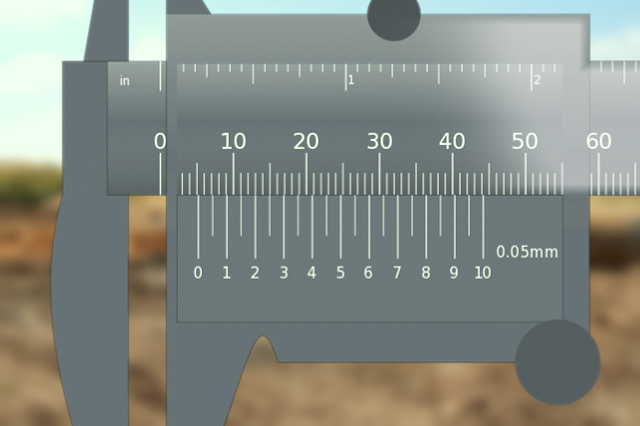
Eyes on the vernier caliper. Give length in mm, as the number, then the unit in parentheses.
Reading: 5.2 (mm)
